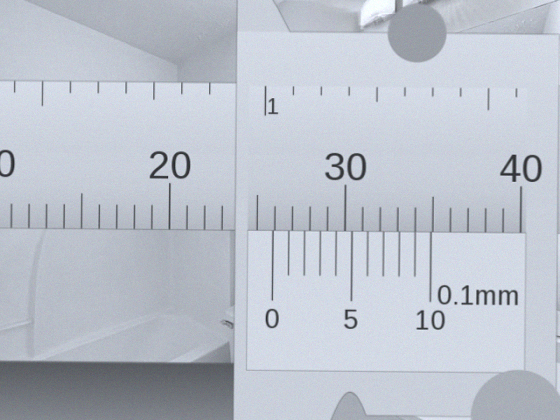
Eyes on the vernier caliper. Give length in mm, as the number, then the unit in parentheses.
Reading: 25.9 (mm)
